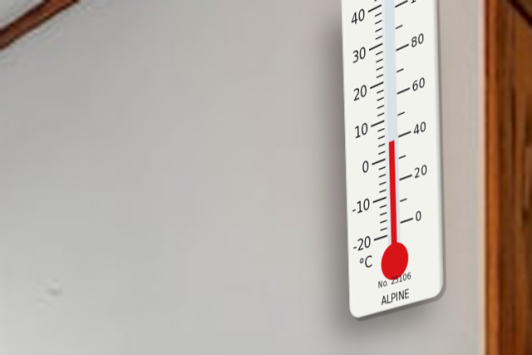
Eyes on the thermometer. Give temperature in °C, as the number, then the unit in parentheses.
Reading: 4 (°C)
